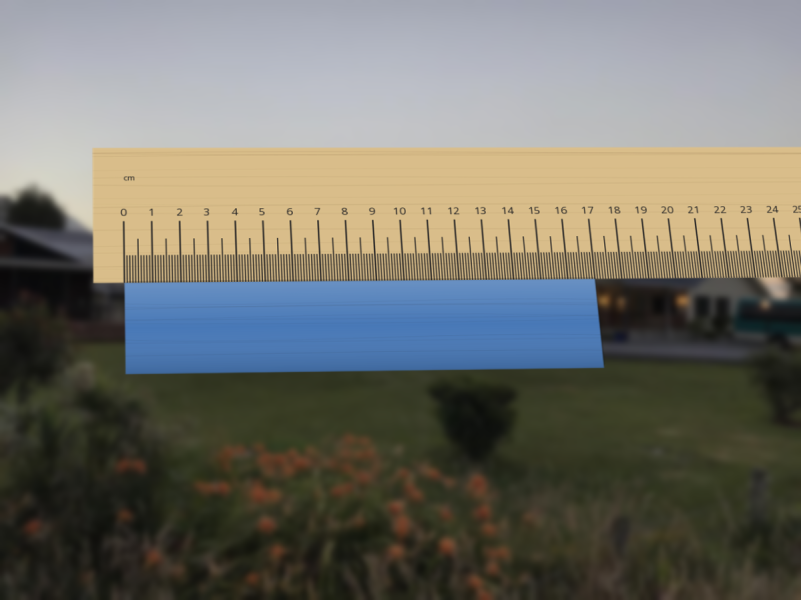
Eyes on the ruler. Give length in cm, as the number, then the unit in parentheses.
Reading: 17 (cm)
